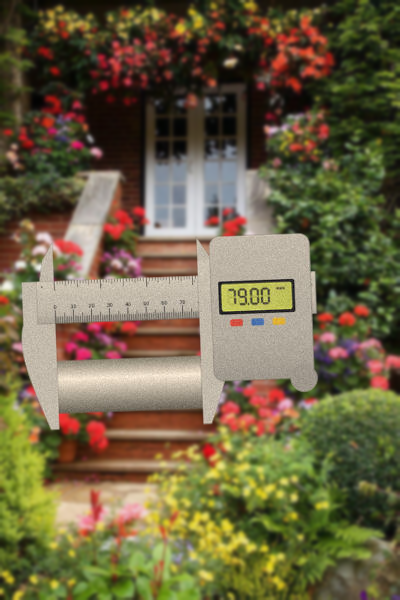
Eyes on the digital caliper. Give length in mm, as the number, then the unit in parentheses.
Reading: 79.00 (mm)
